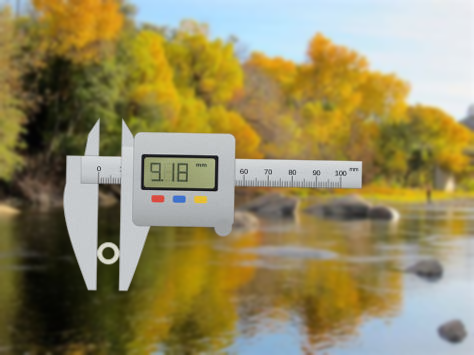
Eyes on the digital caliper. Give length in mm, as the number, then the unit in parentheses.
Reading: 9.18 (mm)
